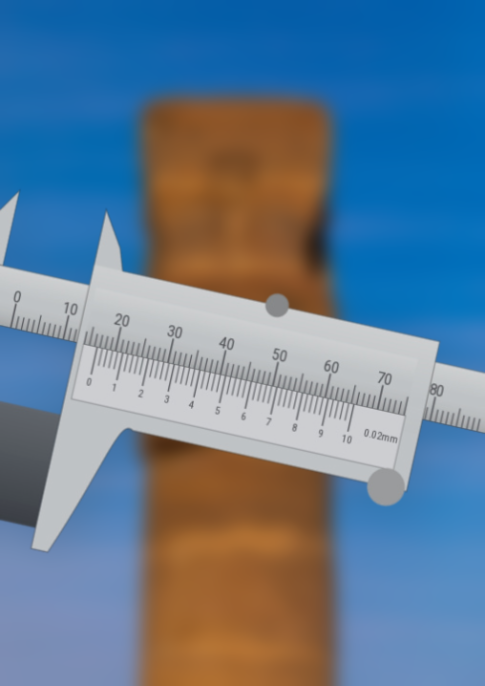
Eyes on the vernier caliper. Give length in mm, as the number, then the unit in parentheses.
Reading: 16.5 (mm)
